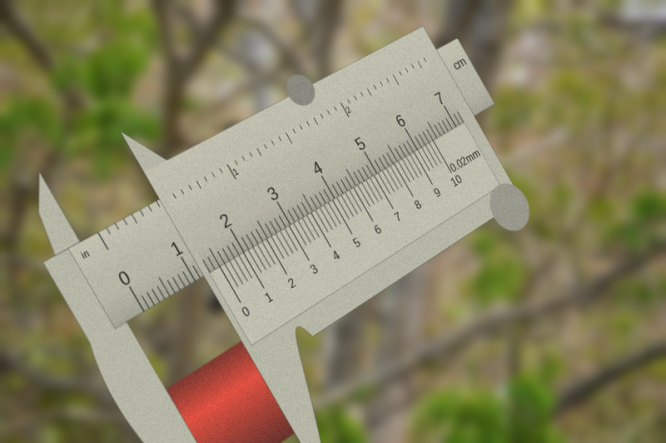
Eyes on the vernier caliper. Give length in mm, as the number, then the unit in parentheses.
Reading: 15.0 (mm)
